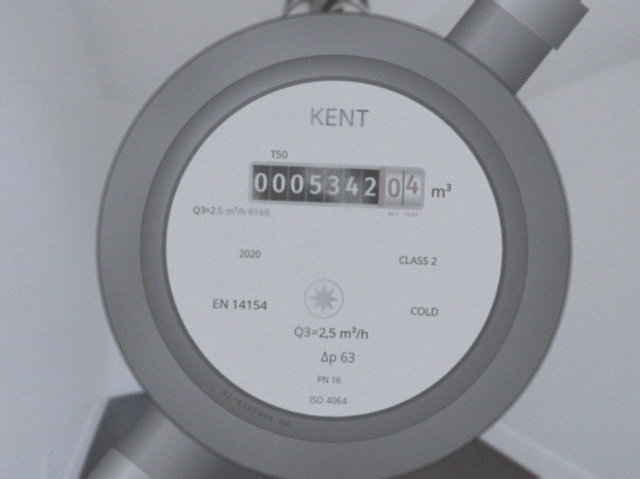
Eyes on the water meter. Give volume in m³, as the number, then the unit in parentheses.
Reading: 5342.04 (m³)
